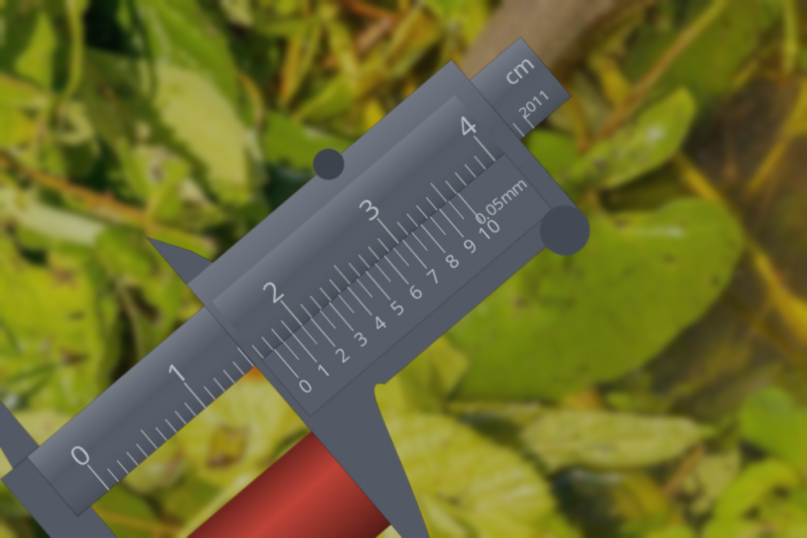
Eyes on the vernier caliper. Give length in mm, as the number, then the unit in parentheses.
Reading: 17.1 (mm)
